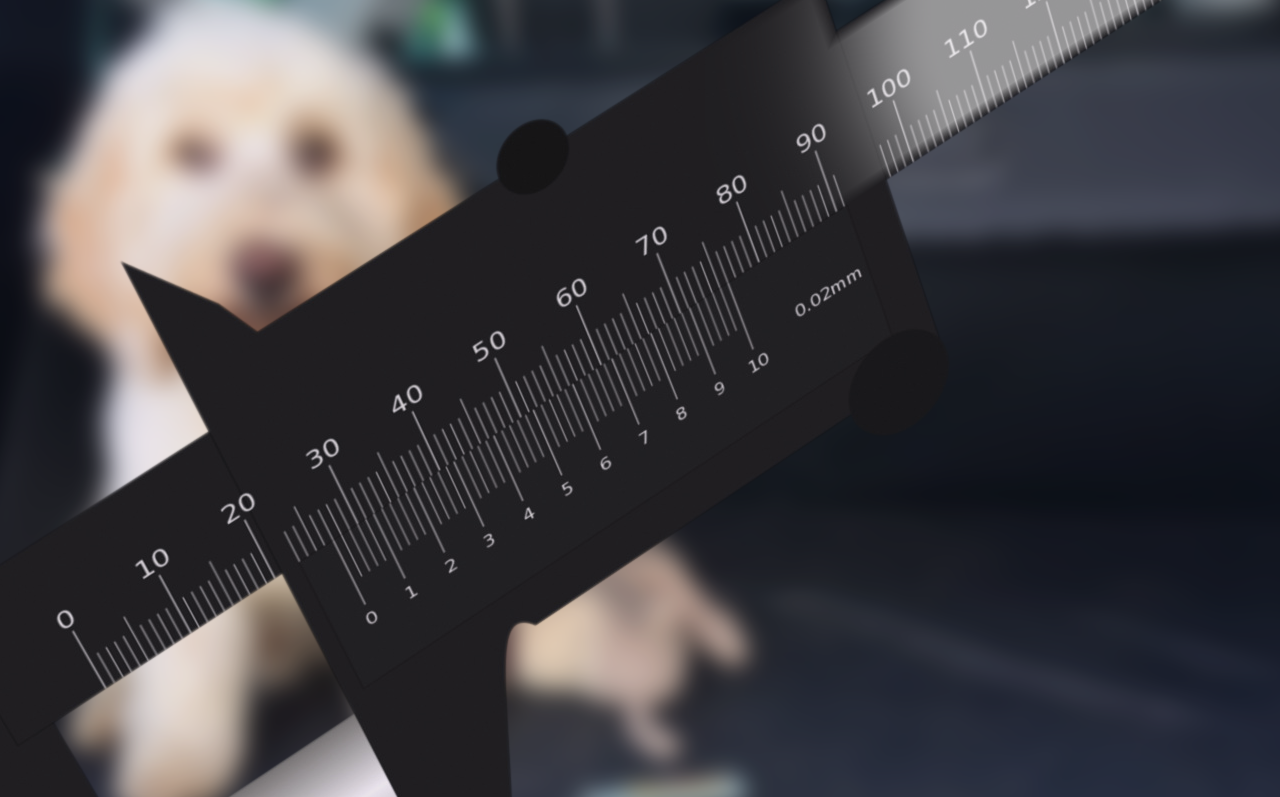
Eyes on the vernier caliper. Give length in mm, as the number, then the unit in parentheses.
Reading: 27.0 (mm)
